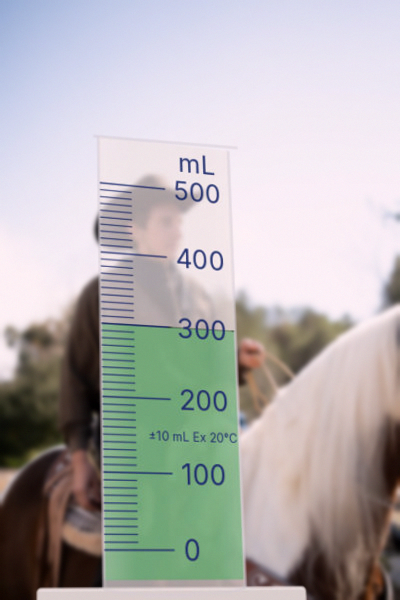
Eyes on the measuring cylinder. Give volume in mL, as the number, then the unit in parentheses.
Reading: 300 (mL)
